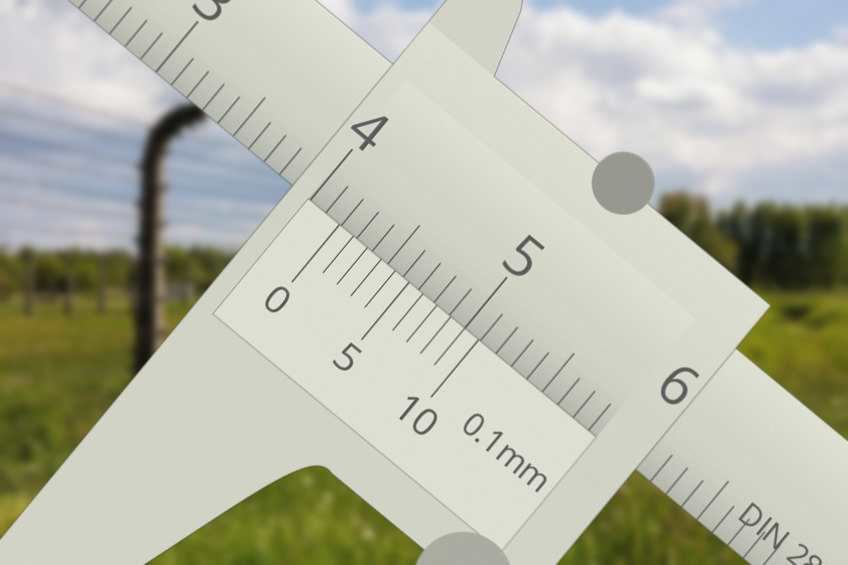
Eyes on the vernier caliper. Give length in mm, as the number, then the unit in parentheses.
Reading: 41.9 (mm)
